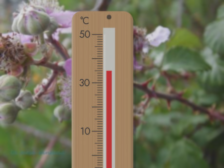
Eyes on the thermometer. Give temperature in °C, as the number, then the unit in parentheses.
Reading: 35 (°C)
